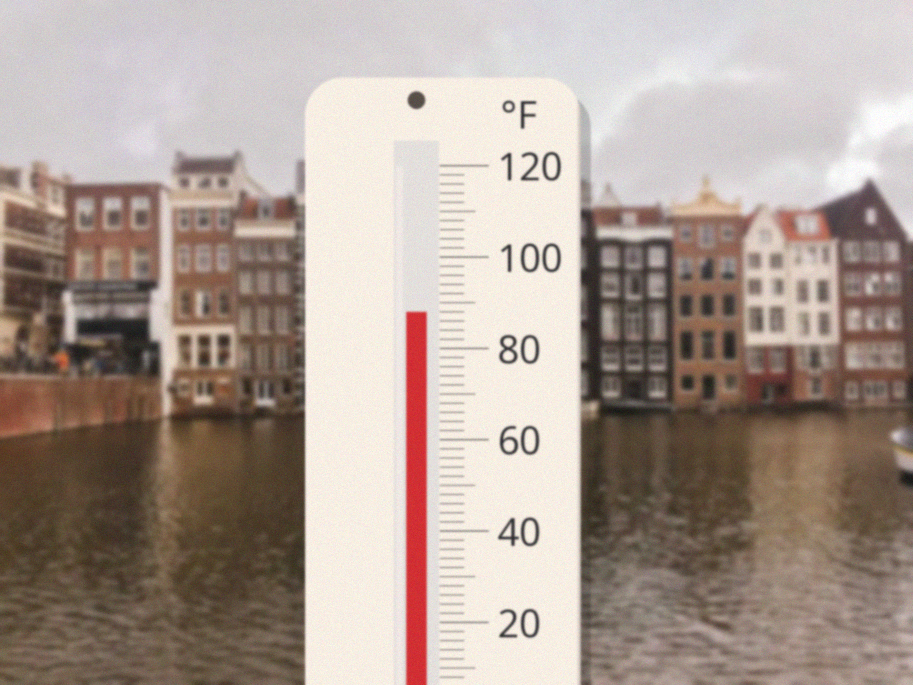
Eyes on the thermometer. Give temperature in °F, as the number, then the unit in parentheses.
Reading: 88 (°F)
